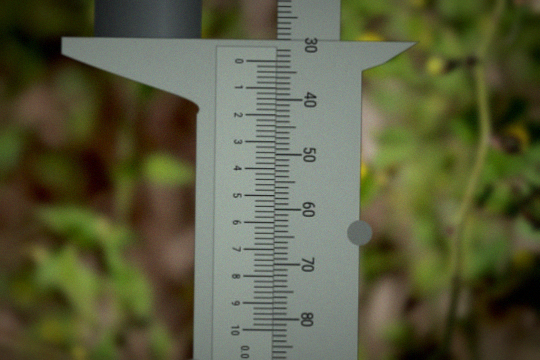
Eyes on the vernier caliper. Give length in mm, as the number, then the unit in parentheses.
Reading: 33.0 (mm)
